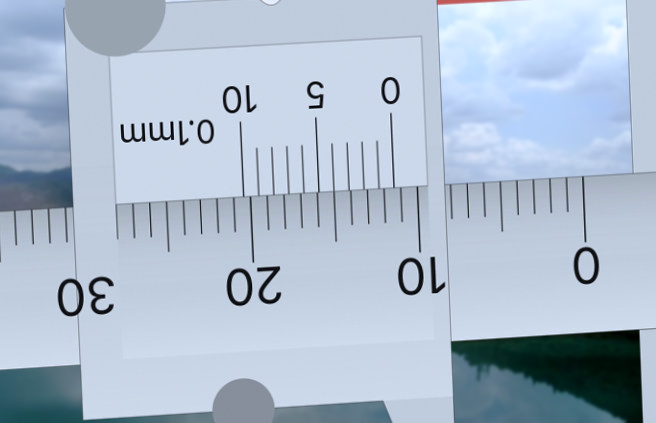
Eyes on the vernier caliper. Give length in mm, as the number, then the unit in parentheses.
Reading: 11.4 (mm)
